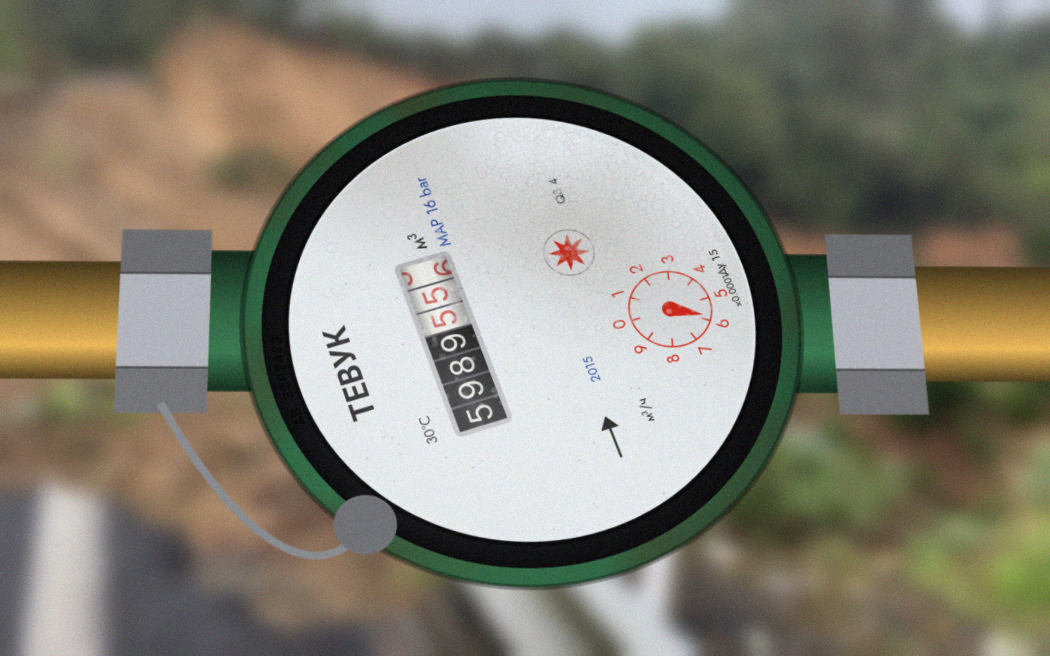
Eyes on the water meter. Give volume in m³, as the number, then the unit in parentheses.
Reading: 5989.5555 (m³)
